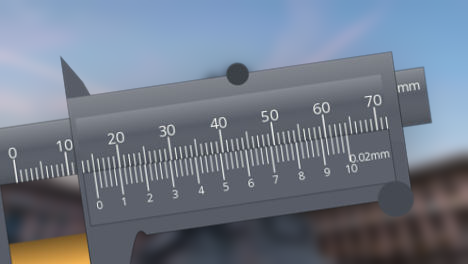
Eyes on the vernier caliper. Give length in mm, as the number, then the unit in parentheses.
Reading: 15.0 (mm)
